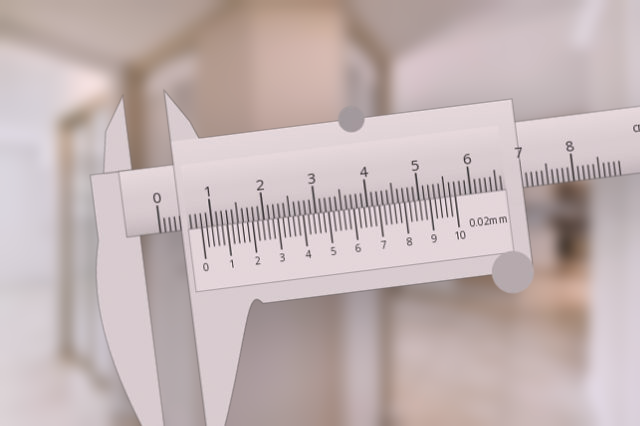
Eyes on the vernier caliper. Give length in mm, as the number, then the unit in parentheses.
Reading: 8.0 (mm)
